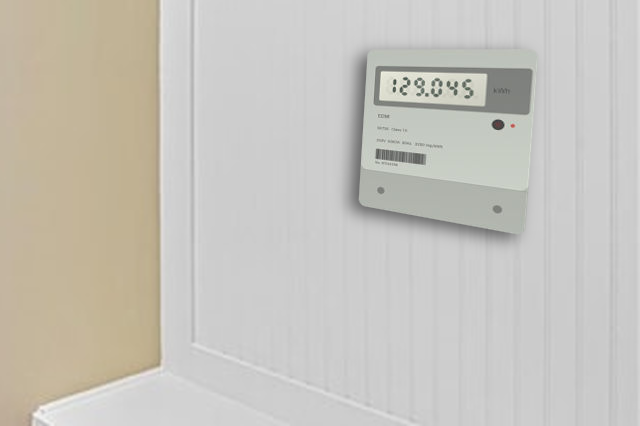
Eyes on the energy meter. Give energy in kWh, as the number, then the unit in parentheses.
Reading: 129.045 (kWh)
